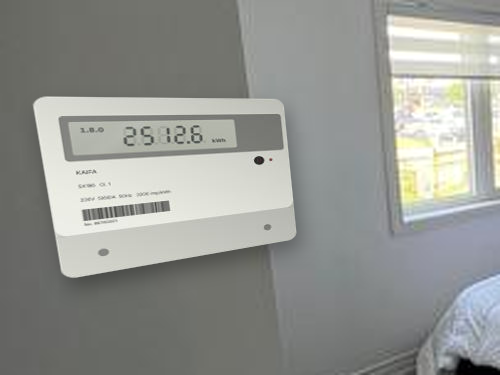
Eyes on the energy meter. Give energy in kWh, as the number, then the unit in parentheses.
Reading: 2512.6 (kWh)
